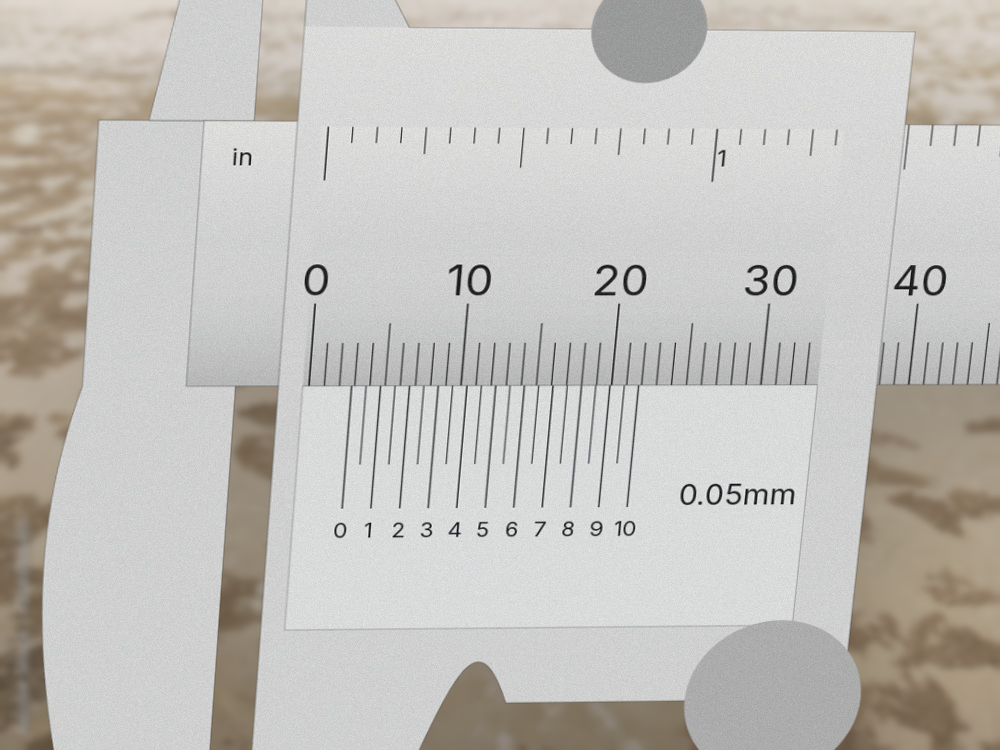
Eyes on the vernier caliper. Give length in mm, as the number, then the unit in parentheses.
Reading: 2.8 (mm)
